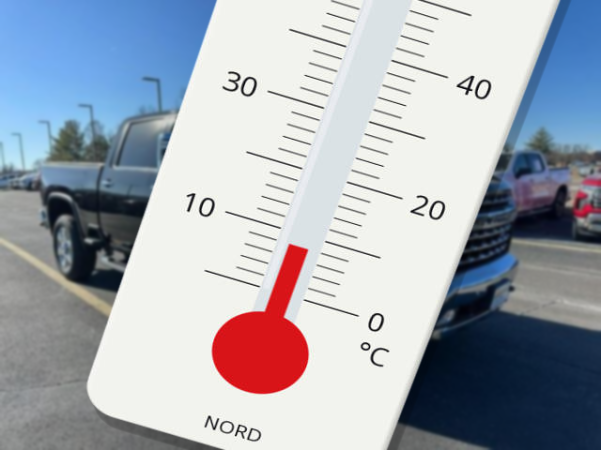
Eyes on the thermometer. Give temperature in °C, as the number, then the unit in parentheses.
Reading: 8 (°C)
